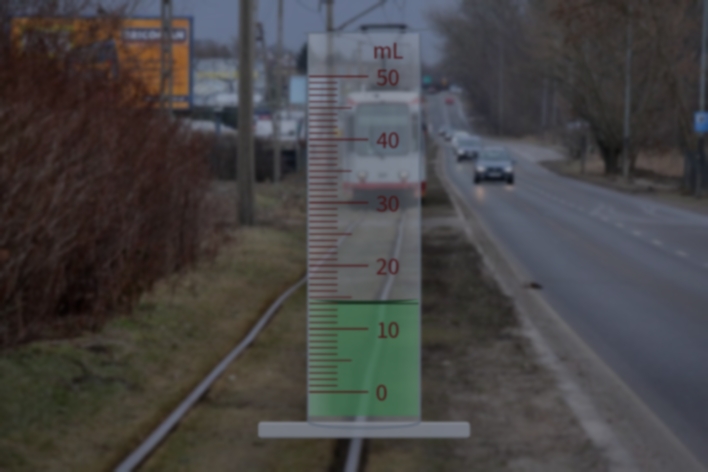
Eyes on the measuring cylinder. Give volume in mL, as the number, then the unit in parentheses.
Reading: 14 (mL)
